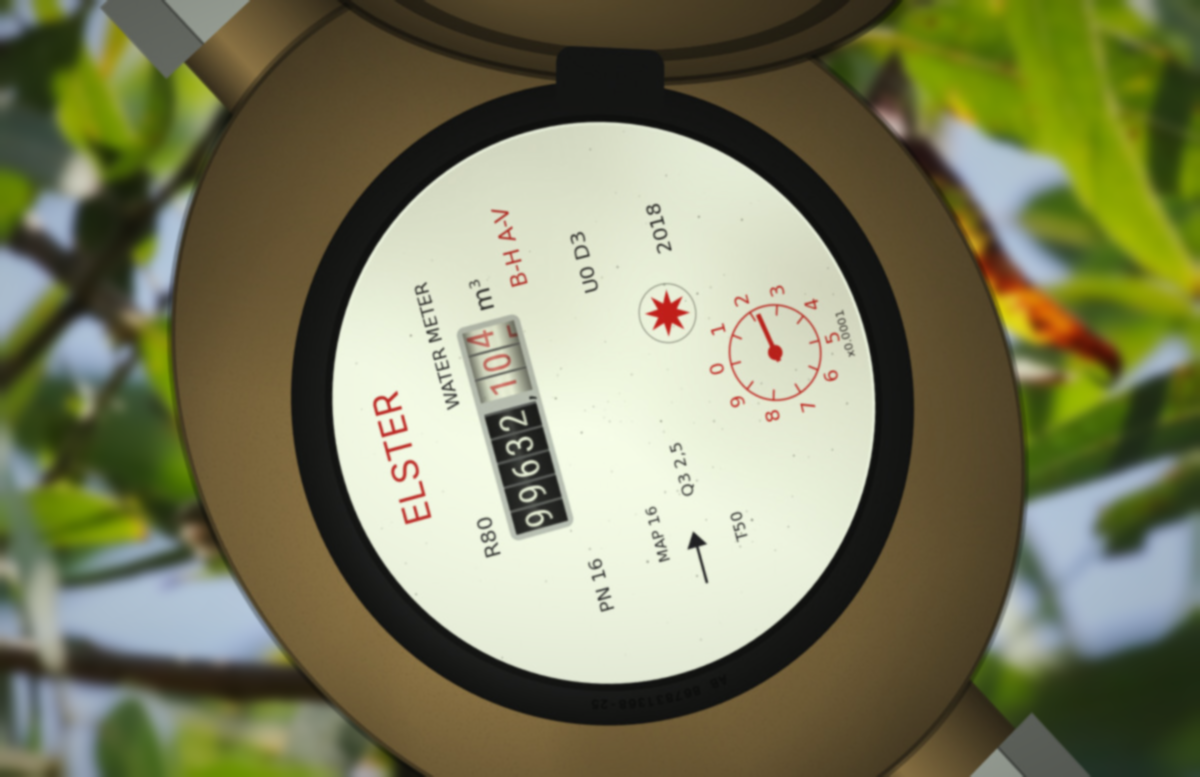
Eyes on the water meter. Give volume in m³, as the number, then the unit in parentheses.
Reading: 99632.1042 (m³)
